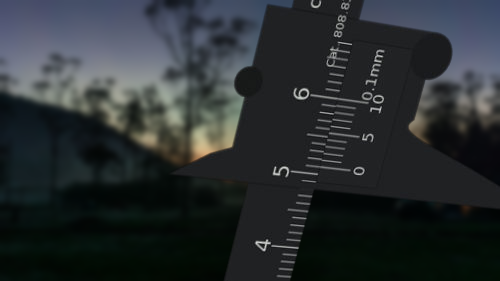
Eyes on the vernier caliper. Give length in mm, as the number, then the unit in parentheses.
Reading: 51.0 (mm)
